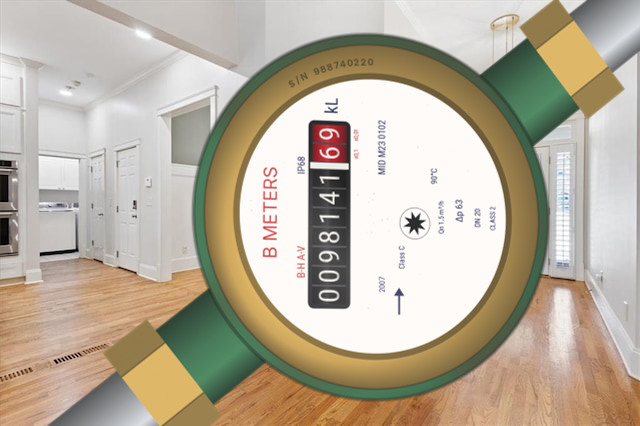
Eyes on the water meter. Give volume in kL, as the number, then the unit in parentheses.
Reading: 98141.69 (kL)
